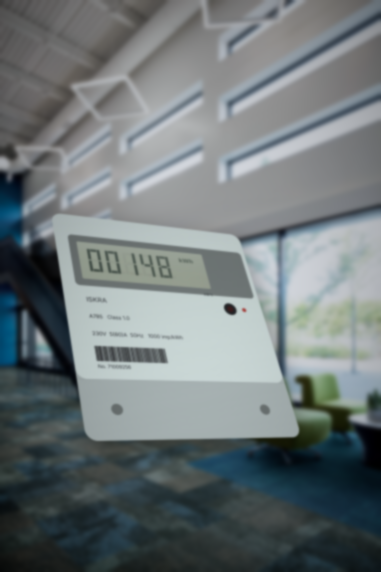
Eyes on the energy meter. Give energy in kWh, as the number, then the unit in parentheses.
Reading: 148 (kWh)
